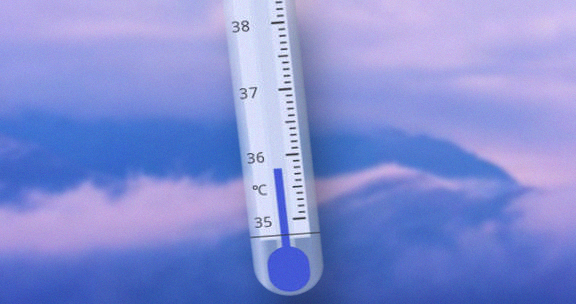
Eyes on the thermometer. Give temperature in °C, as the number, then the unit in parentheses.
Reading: 35.8 (°C)
